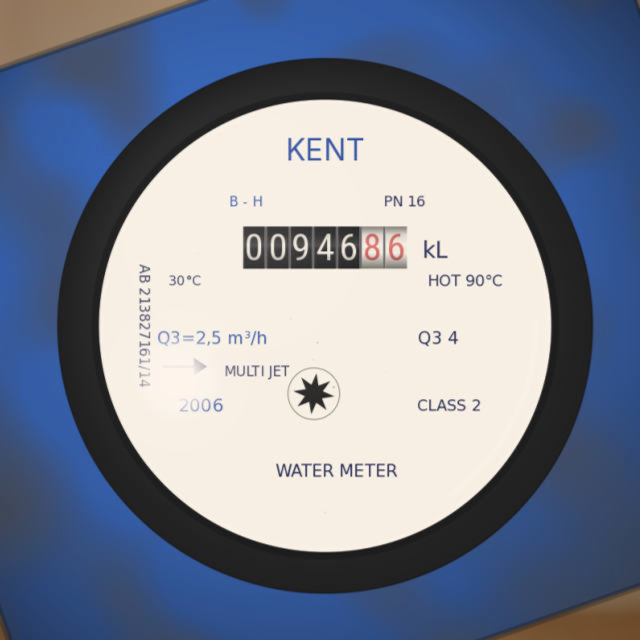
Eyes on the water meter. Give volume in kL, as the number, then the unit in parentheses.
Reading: 946.86 (kL)
